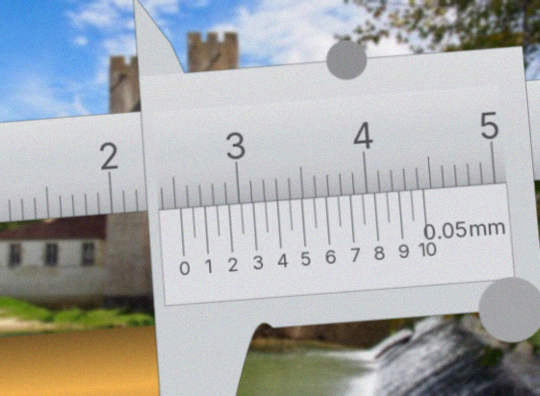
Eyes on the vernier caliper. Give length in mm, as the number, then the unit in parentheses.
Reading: 25.4 (mm)
